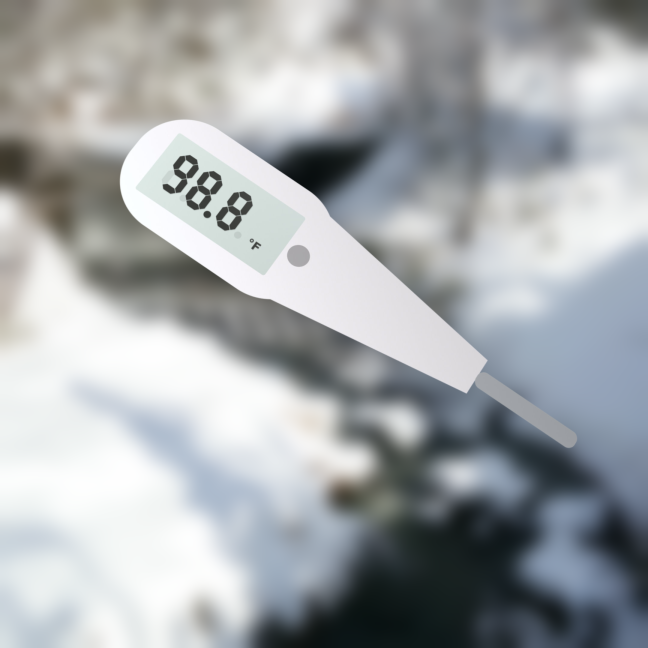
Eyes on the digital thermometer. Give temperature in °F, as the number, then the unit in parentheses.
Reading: 98.8 (°F)
